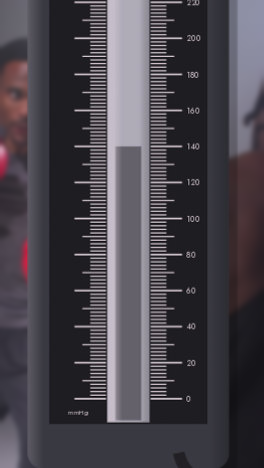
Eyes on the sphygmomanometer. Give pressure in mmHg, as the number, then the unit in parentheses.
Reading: 140 (mmHg)
